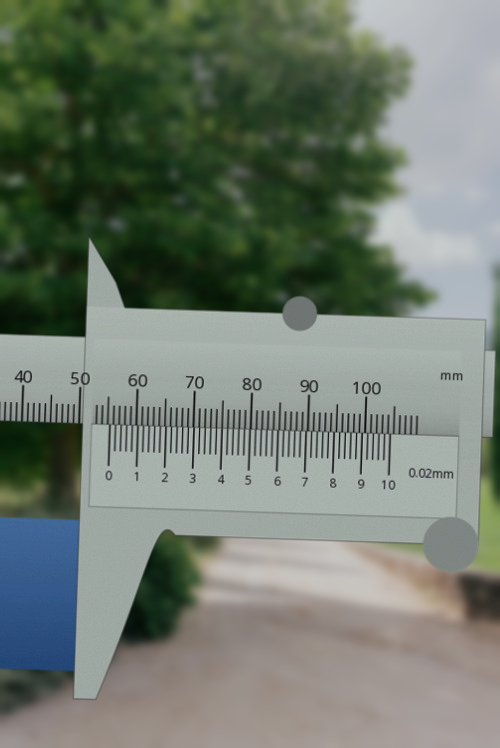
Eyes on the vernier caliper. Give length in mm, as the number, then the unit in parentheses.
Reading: 55.4 (mm)
